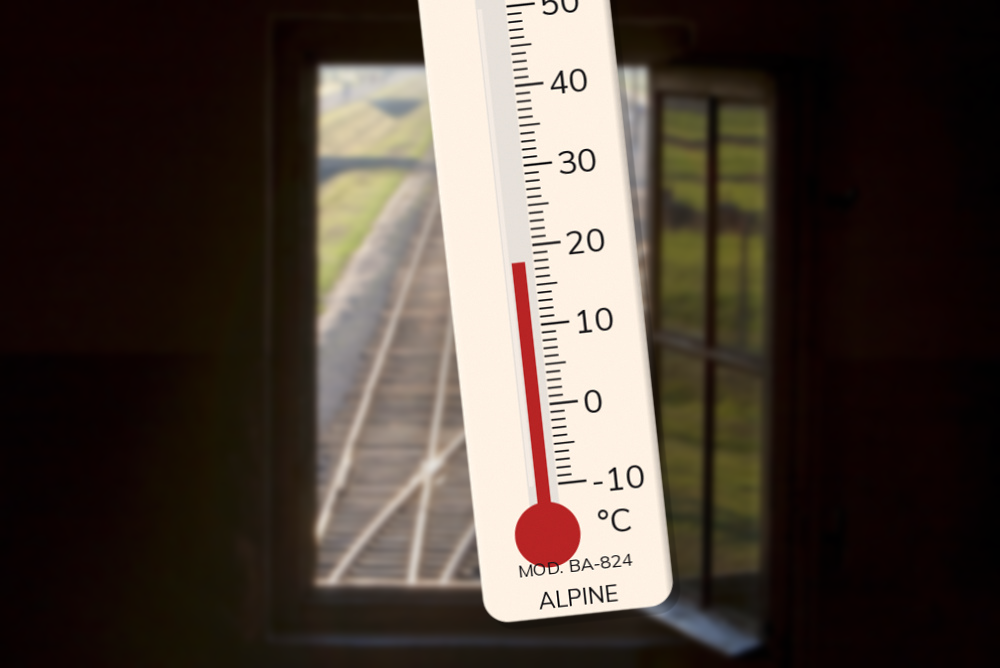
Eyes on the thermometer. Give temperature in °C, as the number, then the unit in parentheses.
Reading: 18 (°C)
